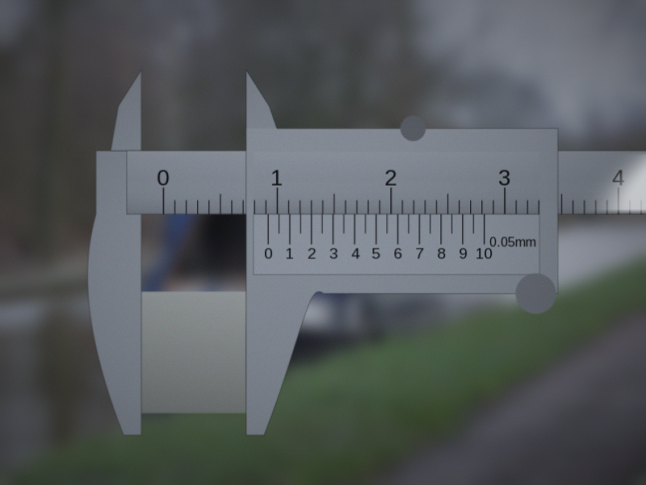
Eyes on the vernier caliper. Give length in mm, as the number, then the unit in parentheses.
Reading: 9.2 (mm)
